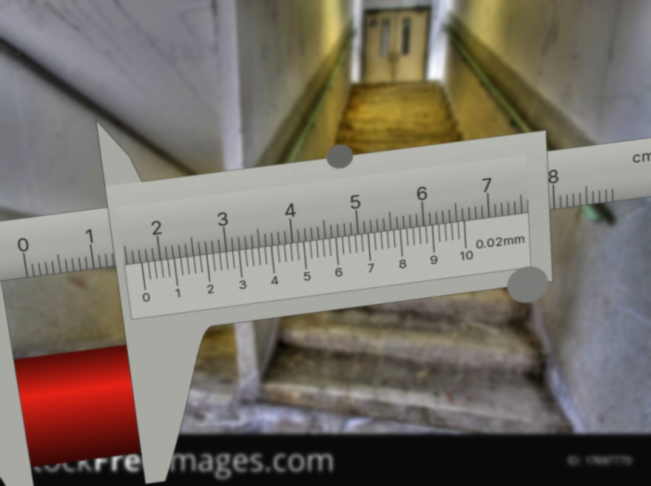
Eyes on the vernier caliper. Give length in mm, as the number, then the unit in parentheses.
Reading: 17.2 (mm)
